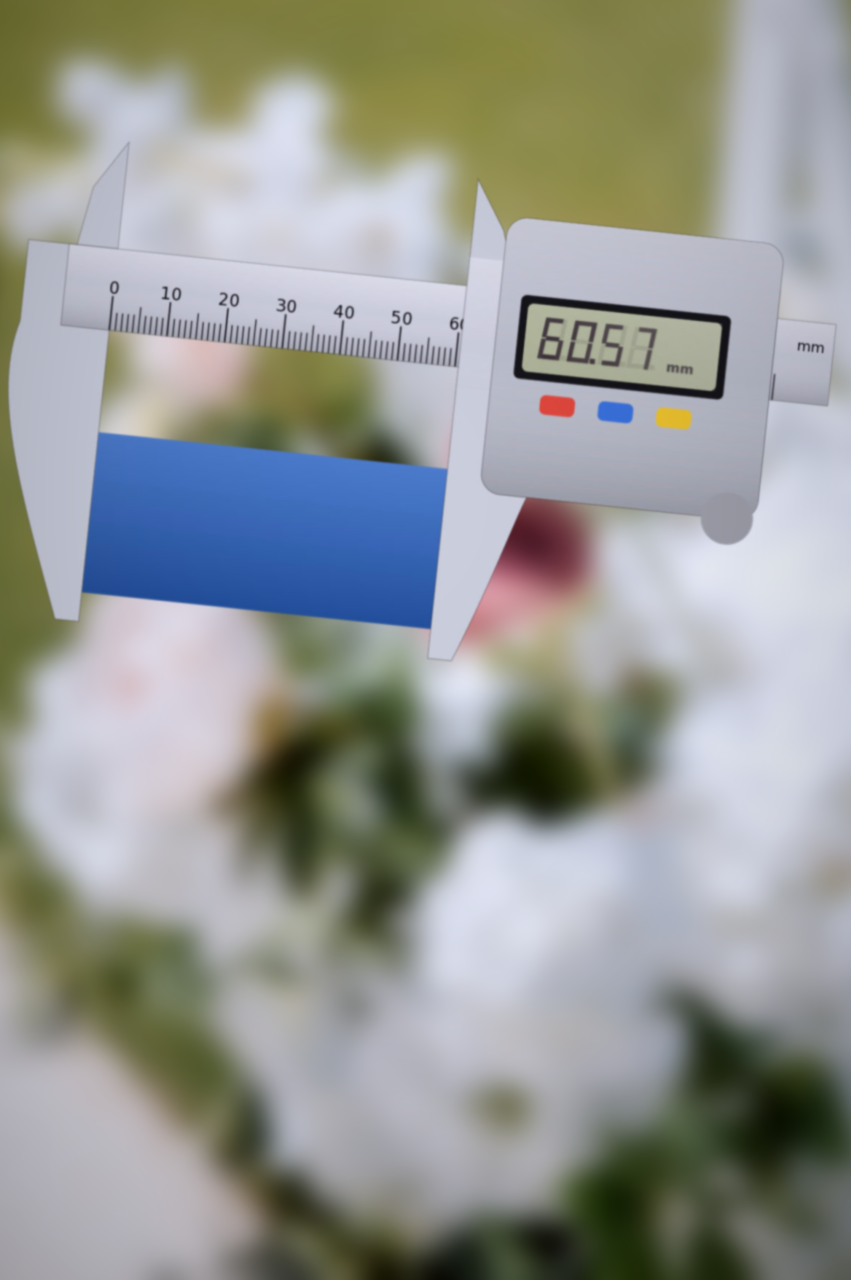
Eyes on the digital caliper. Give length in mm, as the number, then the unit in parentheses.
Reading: 60.57 (mm)
